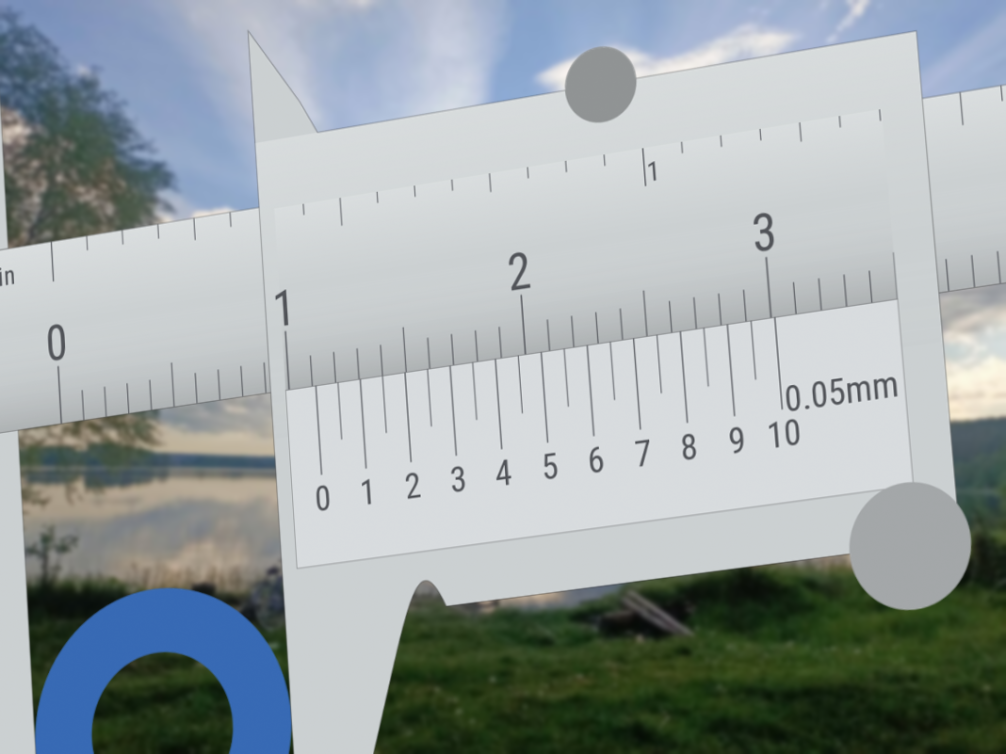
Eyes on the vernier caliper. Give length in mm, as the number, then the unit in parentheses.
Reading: 11.15 (mm)
